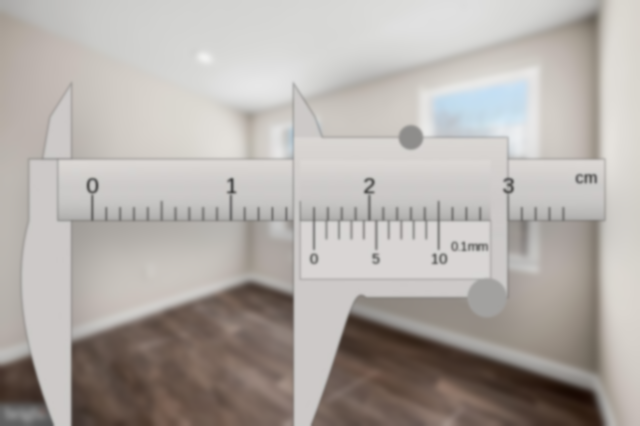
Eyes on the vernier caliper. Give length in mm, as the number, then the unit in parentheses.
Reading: 16.0 (mm)
